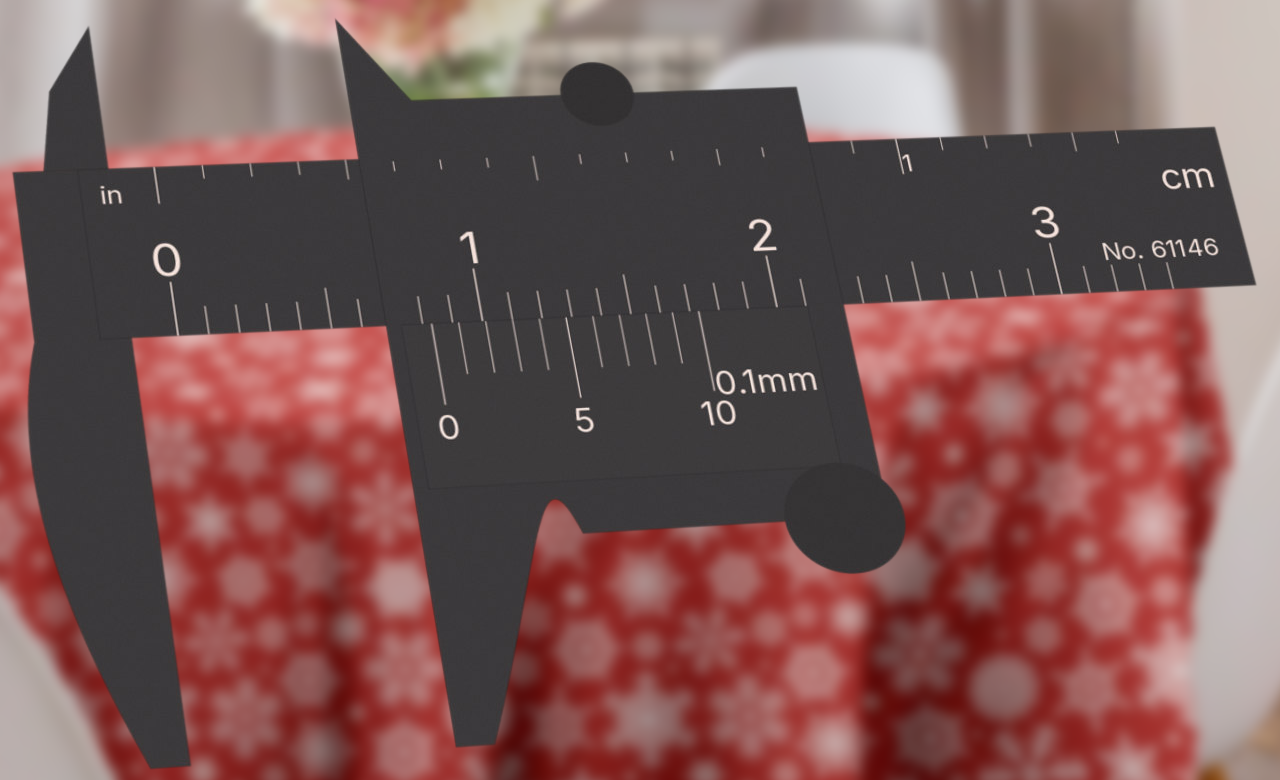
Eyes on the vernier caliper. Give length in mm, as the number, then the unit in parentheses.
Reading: 8.3 (mm)
